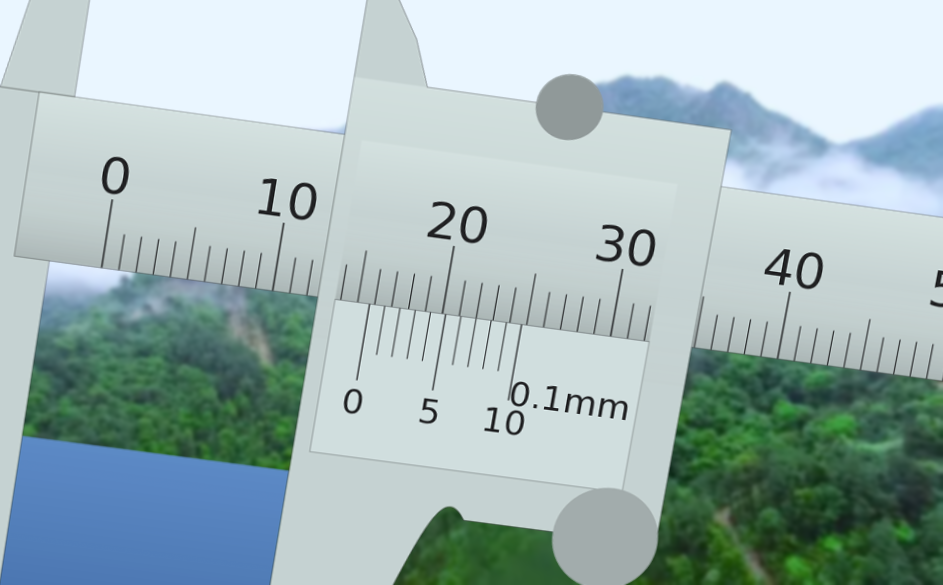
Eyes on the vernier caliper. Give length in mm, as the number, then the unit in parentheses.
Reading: 15.7 (mm)
